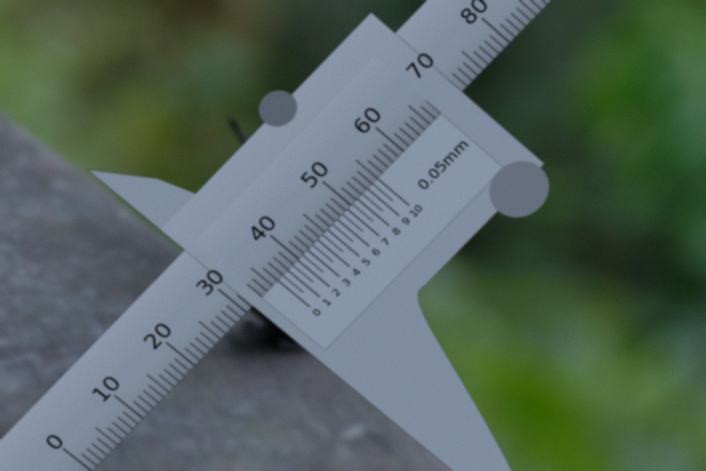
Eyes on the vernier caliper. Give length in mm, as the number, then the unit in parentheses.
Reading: 36.0 (mm)
